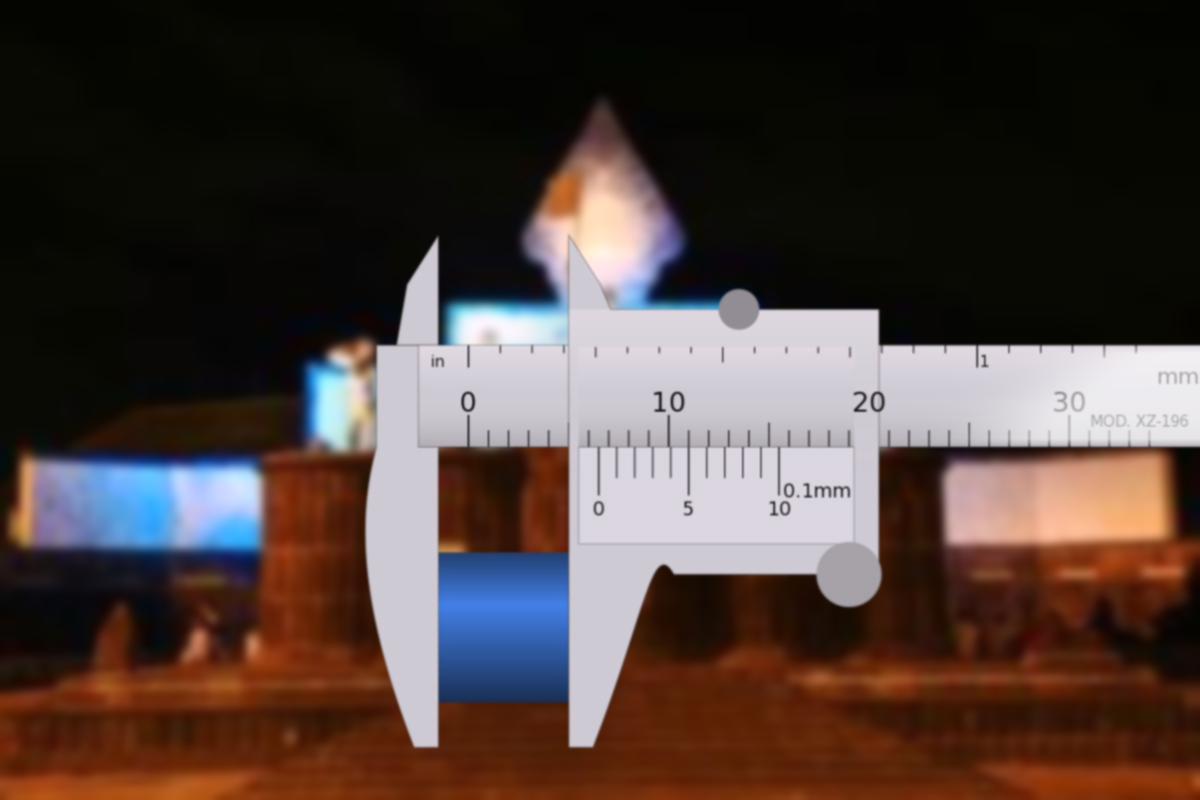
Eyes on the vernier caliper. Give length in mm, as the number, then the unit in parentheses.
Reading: 6.5 (mm)
